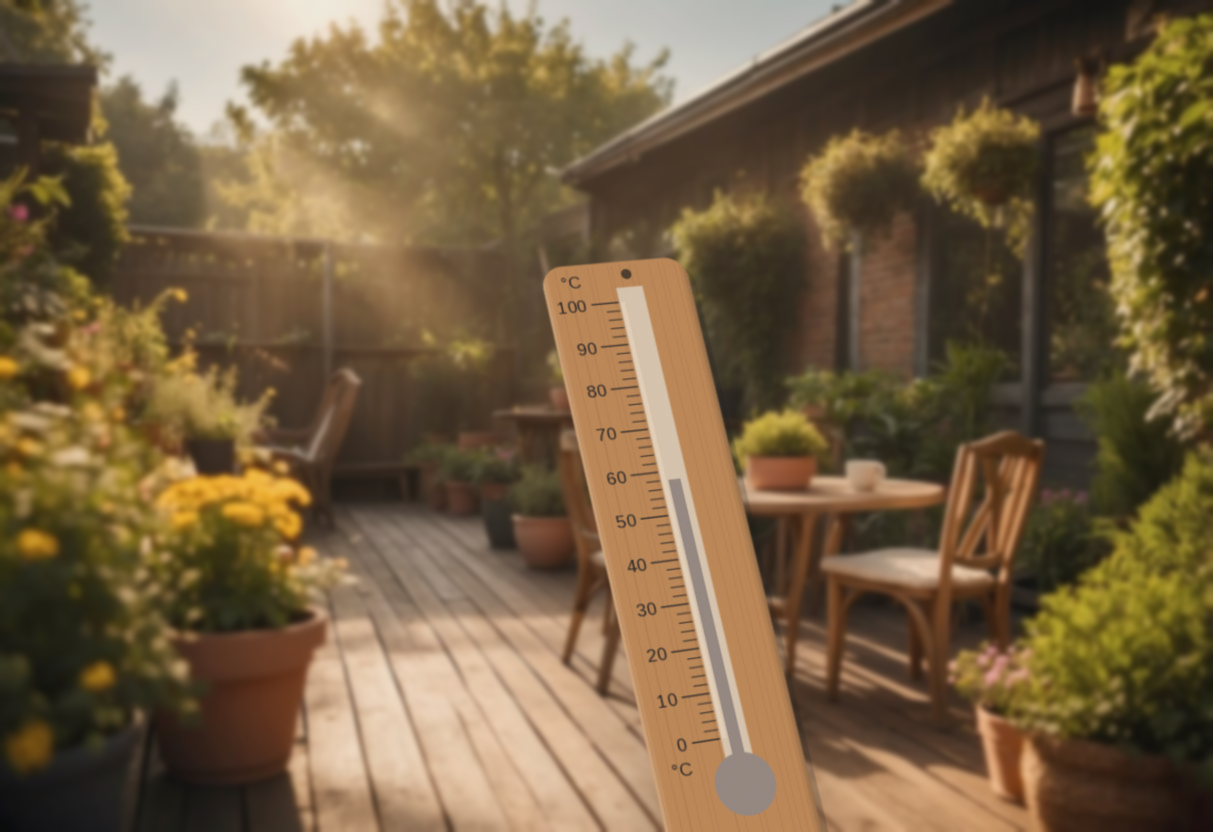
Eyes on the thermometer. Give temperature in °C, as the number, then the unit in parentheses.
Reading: 58 (°C)
